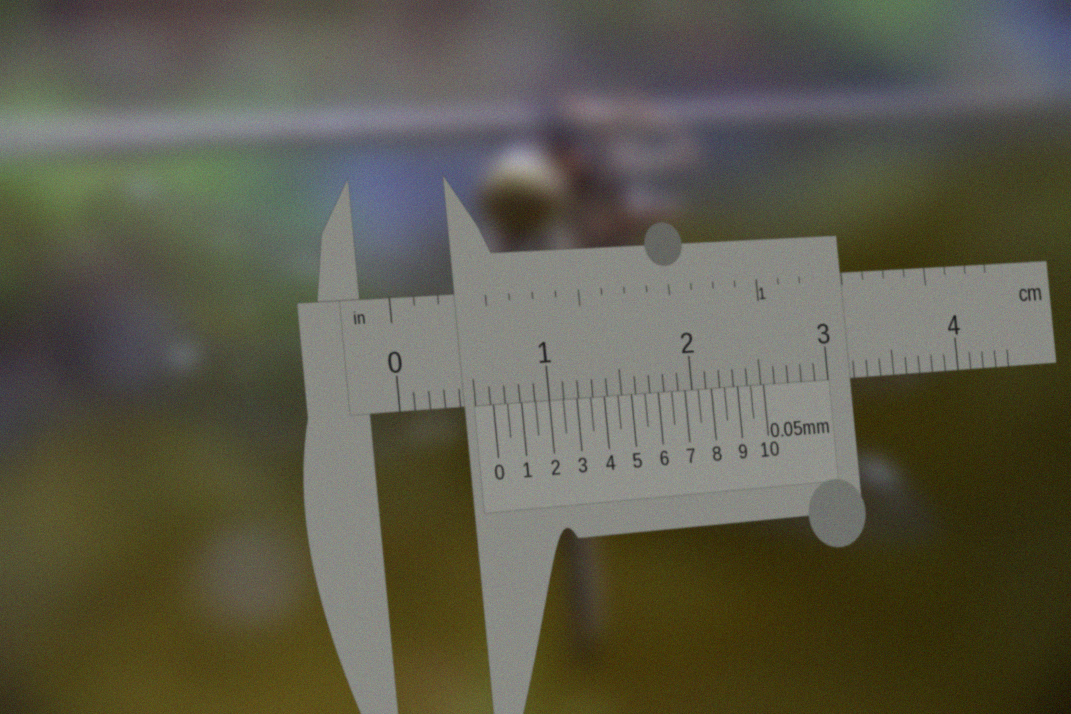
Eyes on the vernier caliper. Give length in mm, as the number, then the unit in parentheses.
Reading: 6.2 (mm)
